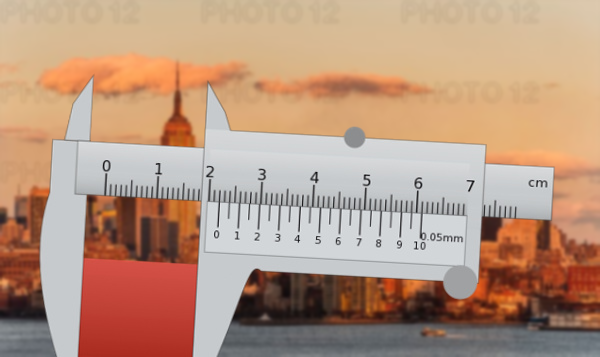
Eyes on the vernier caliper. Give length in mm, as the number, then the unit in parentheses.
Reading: 22.0 (mm)
